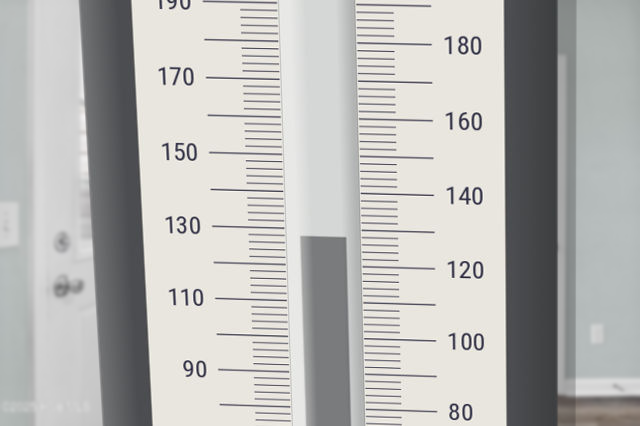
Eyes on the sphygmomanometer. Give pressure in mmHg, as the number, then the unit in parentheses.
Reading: 128 (mmHg)
